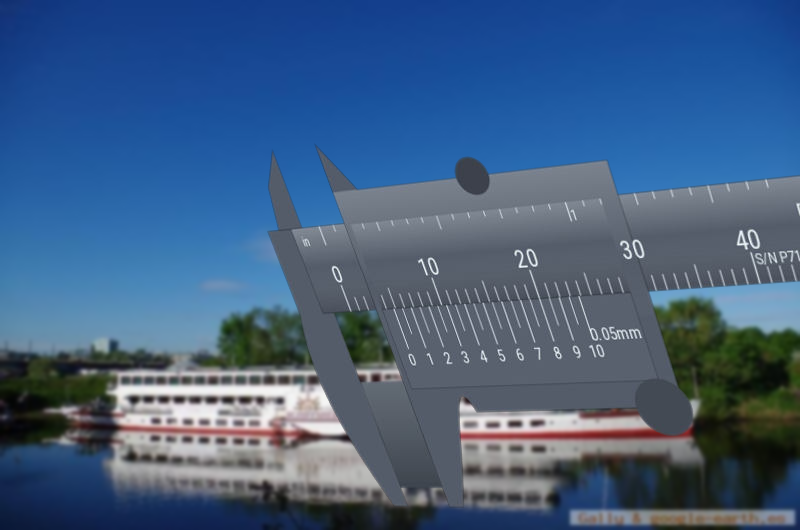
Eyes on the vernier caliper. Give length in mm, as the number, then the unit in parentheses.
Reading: 4.8 (mm)
